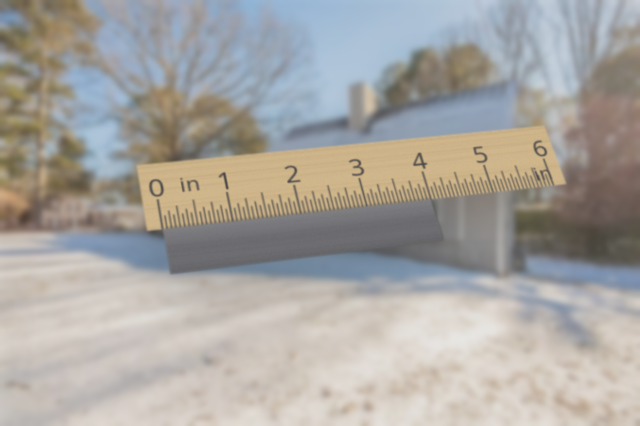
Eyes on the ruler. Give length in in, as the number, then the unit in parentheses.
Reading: 4 (in)
